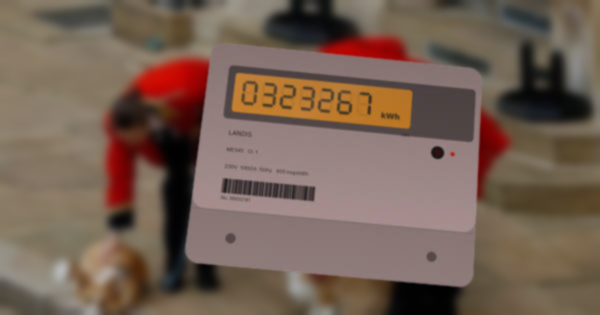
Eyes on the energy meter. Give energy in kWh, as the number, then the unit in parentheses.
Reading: 323267 (kWh)
